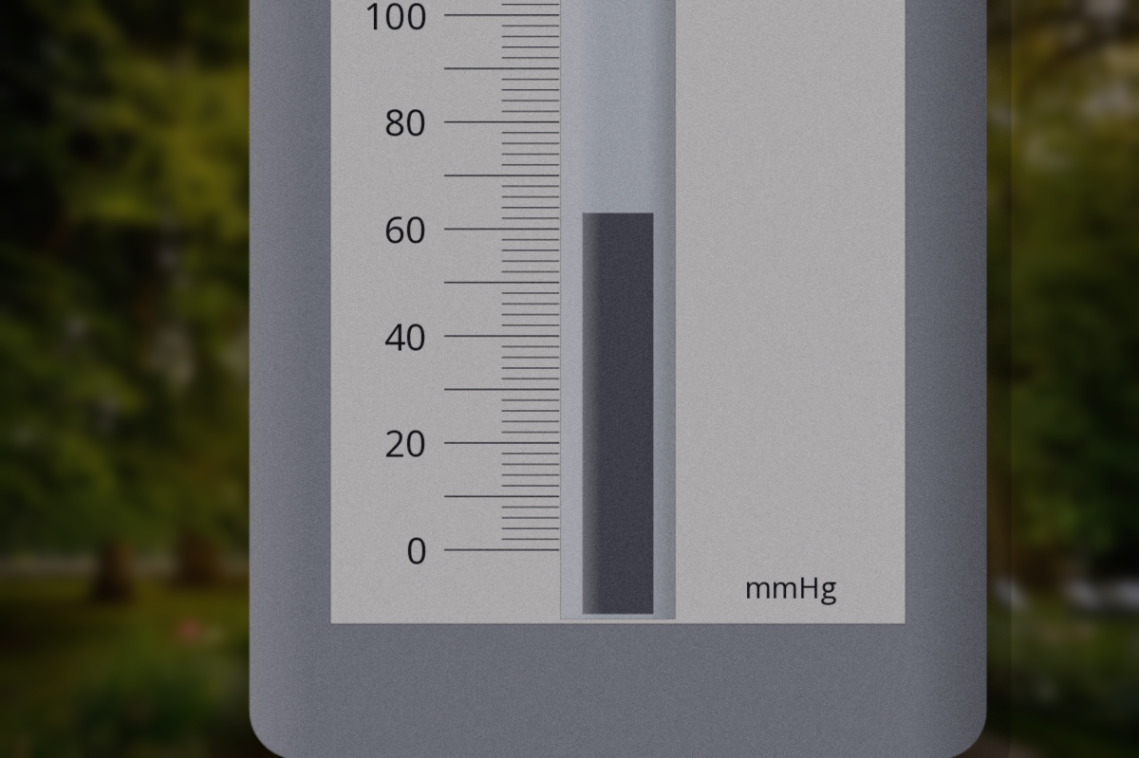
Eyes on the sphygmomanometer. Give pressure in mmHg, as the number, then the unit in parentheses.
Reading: 63 (mmHg)
